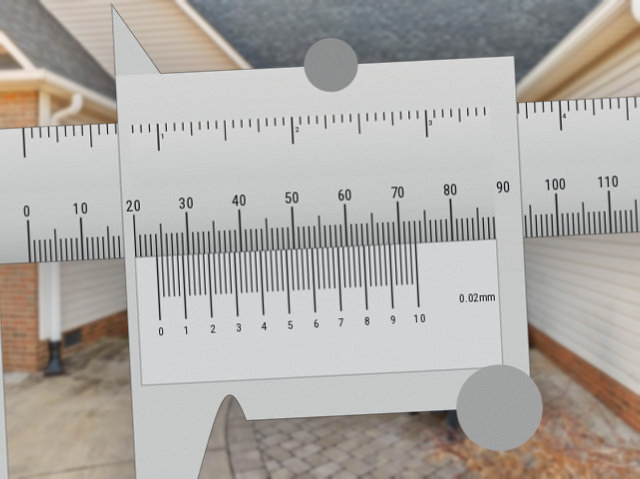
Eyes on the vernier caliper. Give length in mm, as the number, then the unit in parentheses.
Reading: 24.0 (mm)
